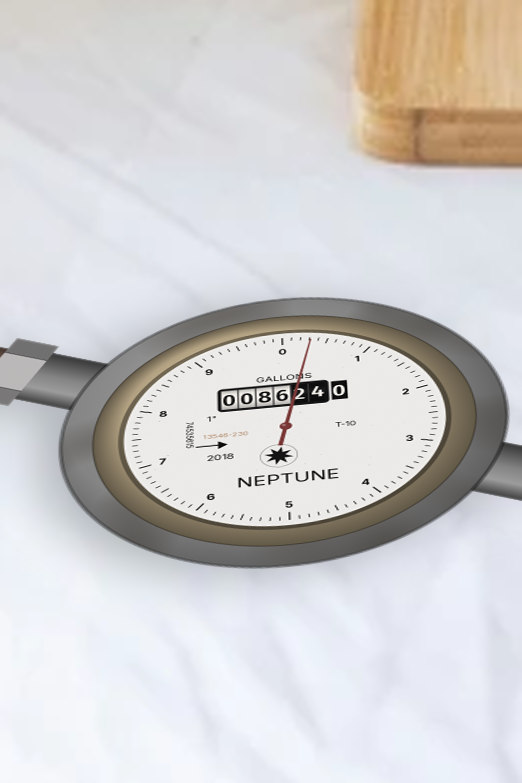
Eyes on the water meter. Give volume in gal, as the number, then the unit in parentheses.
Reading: 86240.3 (gal)
